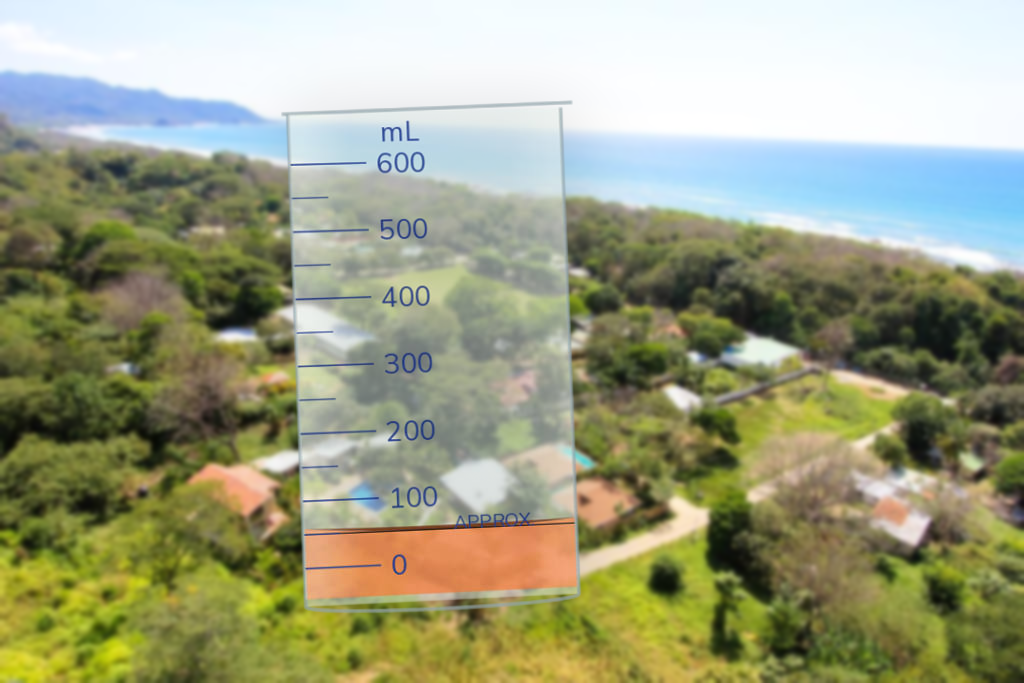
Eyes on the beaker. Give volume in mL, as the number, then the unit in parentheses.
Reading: 50 (mL)
